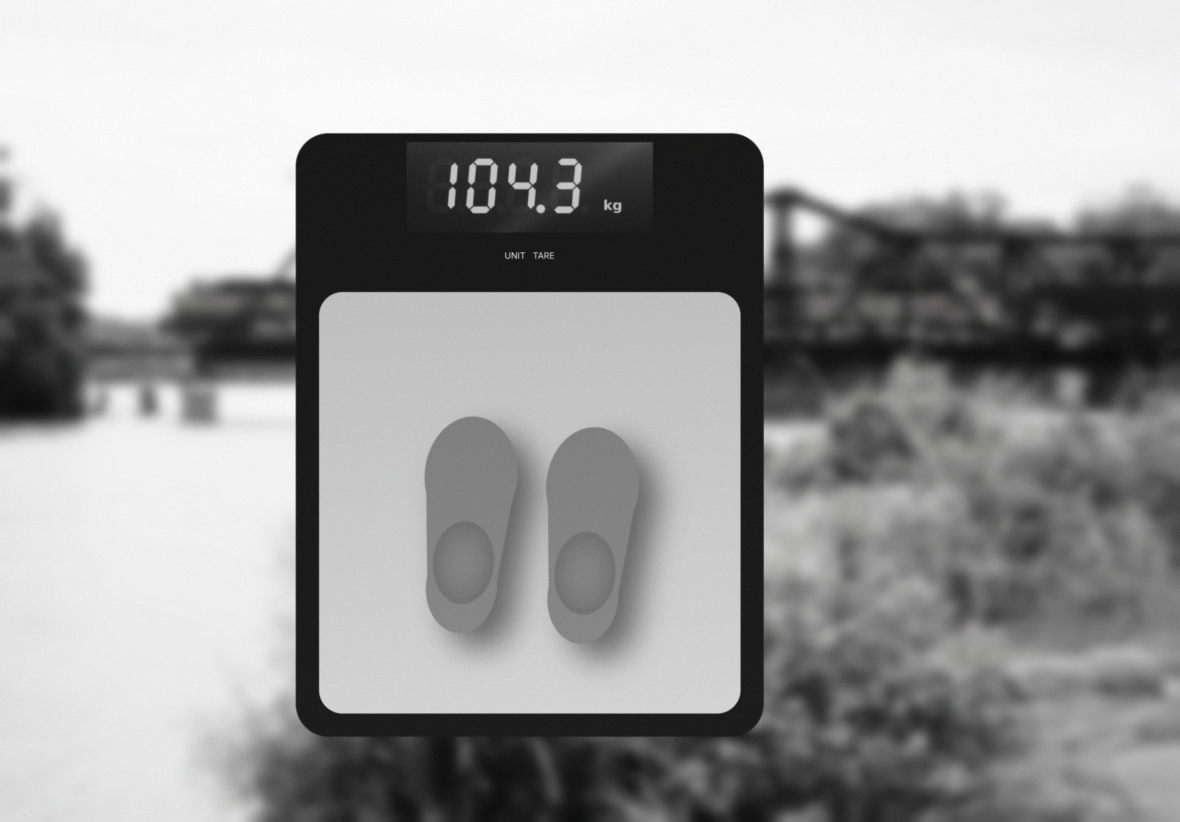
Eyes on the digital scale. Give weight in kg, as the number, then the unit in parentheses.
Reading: 104.3 (kg)
